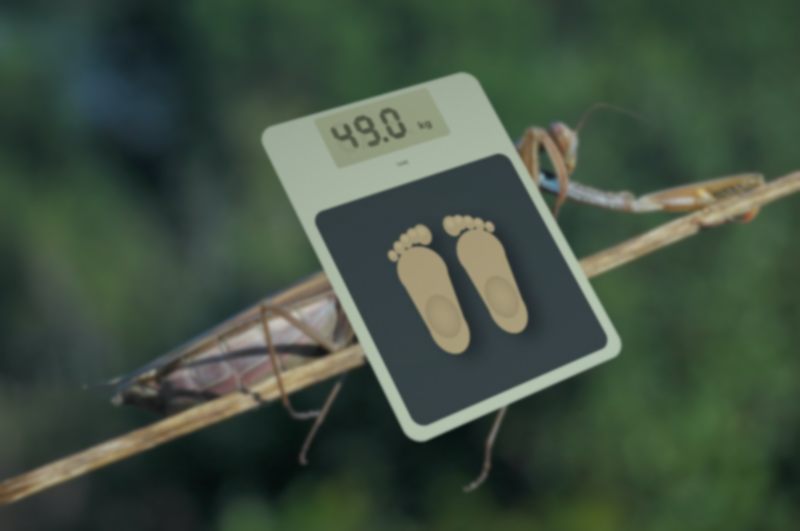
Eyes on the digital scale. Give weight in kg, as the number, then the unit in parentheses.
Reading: 49.0 (kg)
